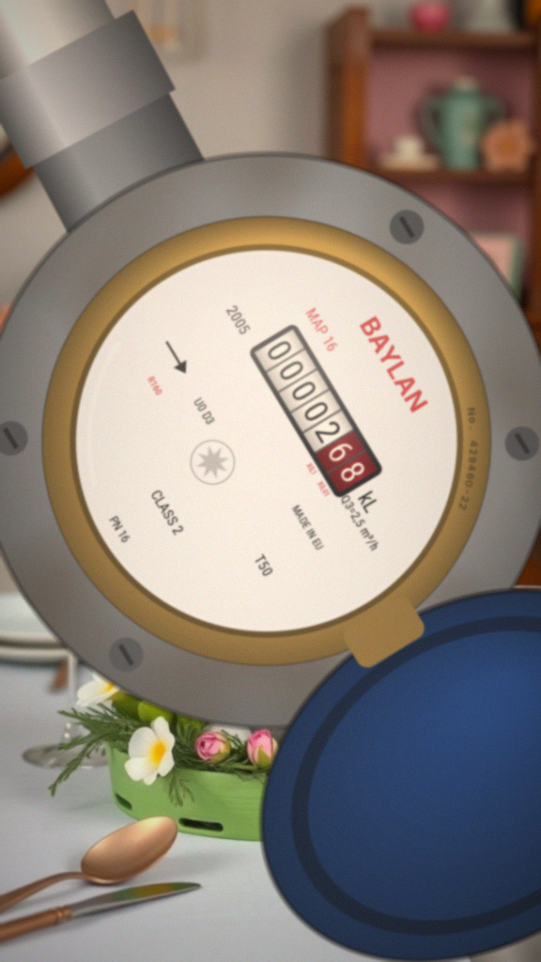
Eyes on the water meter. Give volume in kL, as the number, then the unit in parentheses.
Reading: 2.68 (kL)
